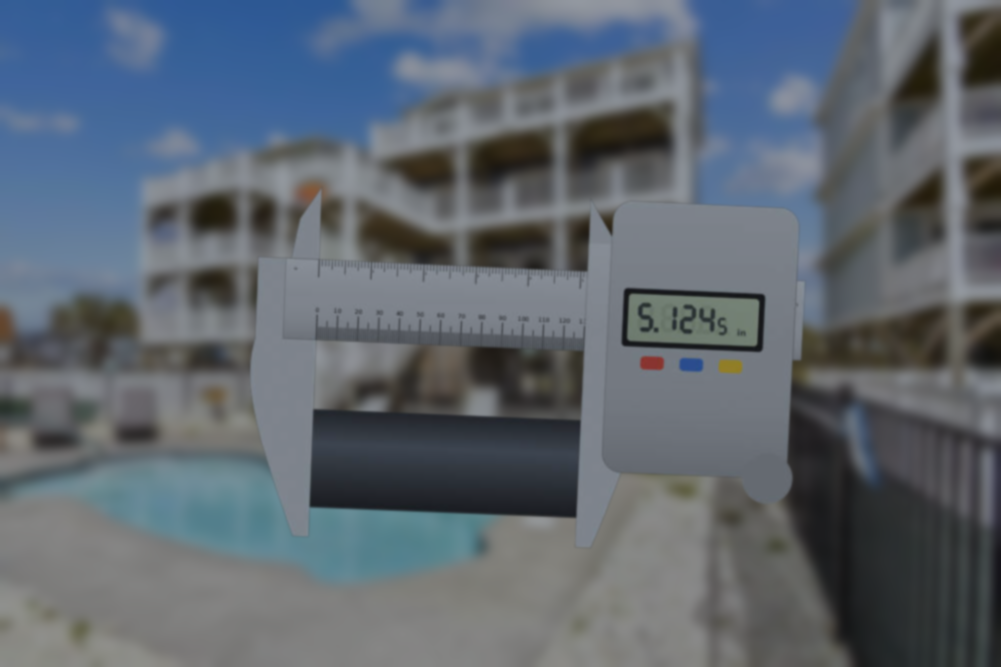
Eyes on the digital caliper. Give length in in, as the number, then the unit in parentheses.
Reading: 5.1245 (in)
